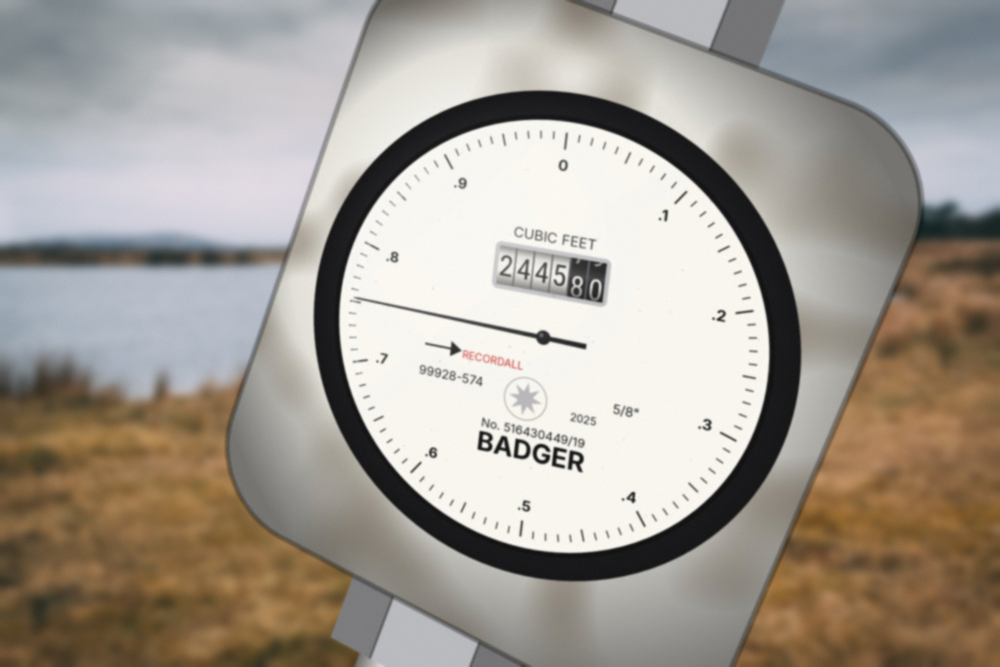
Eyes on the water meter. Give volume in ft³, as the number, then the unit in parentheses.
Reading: 244579.75 (ft³)
